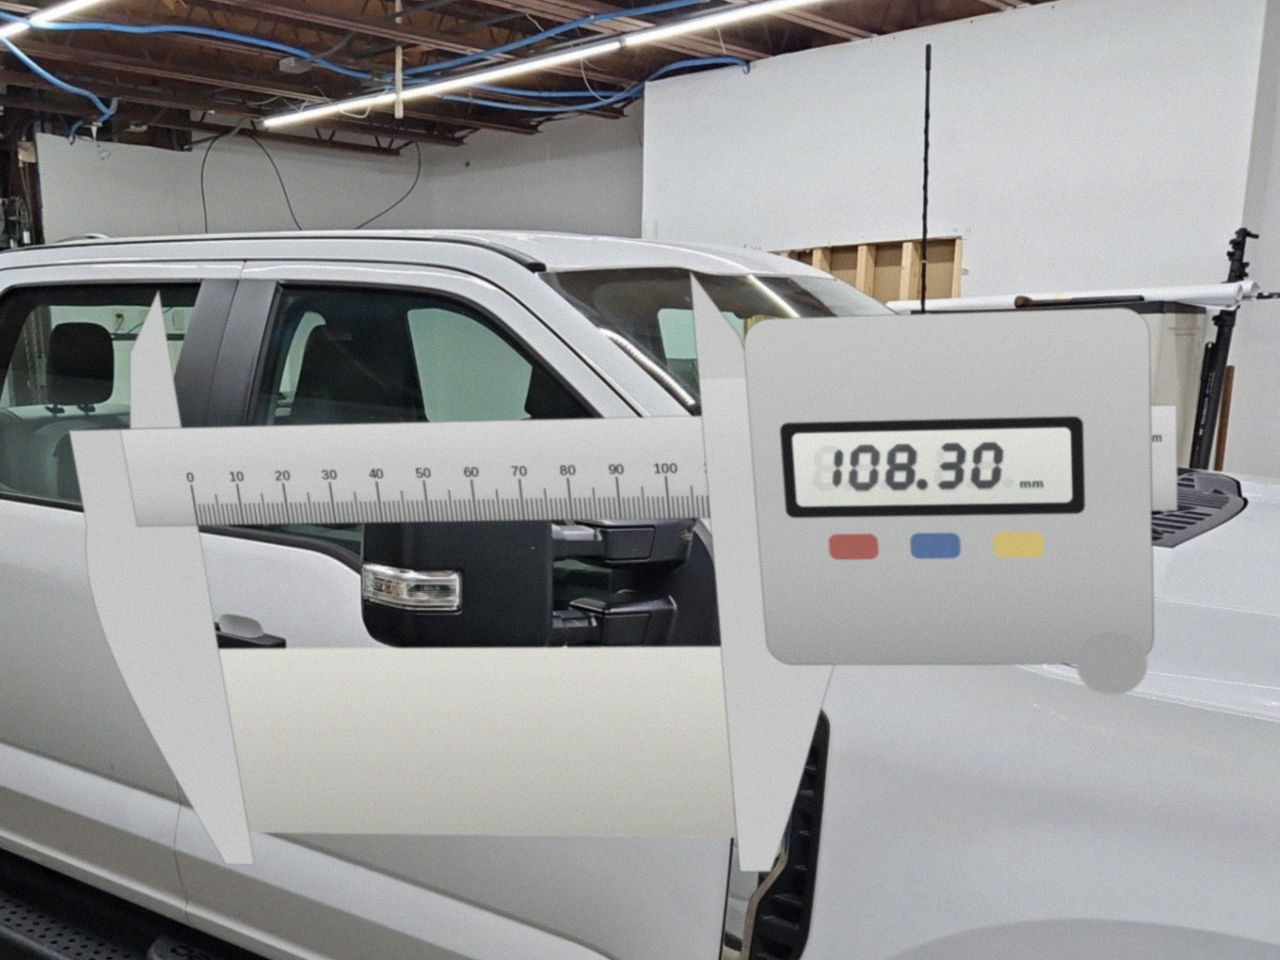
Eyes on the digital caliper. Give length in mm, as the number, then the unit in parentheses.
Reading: 108.30 (mm)
